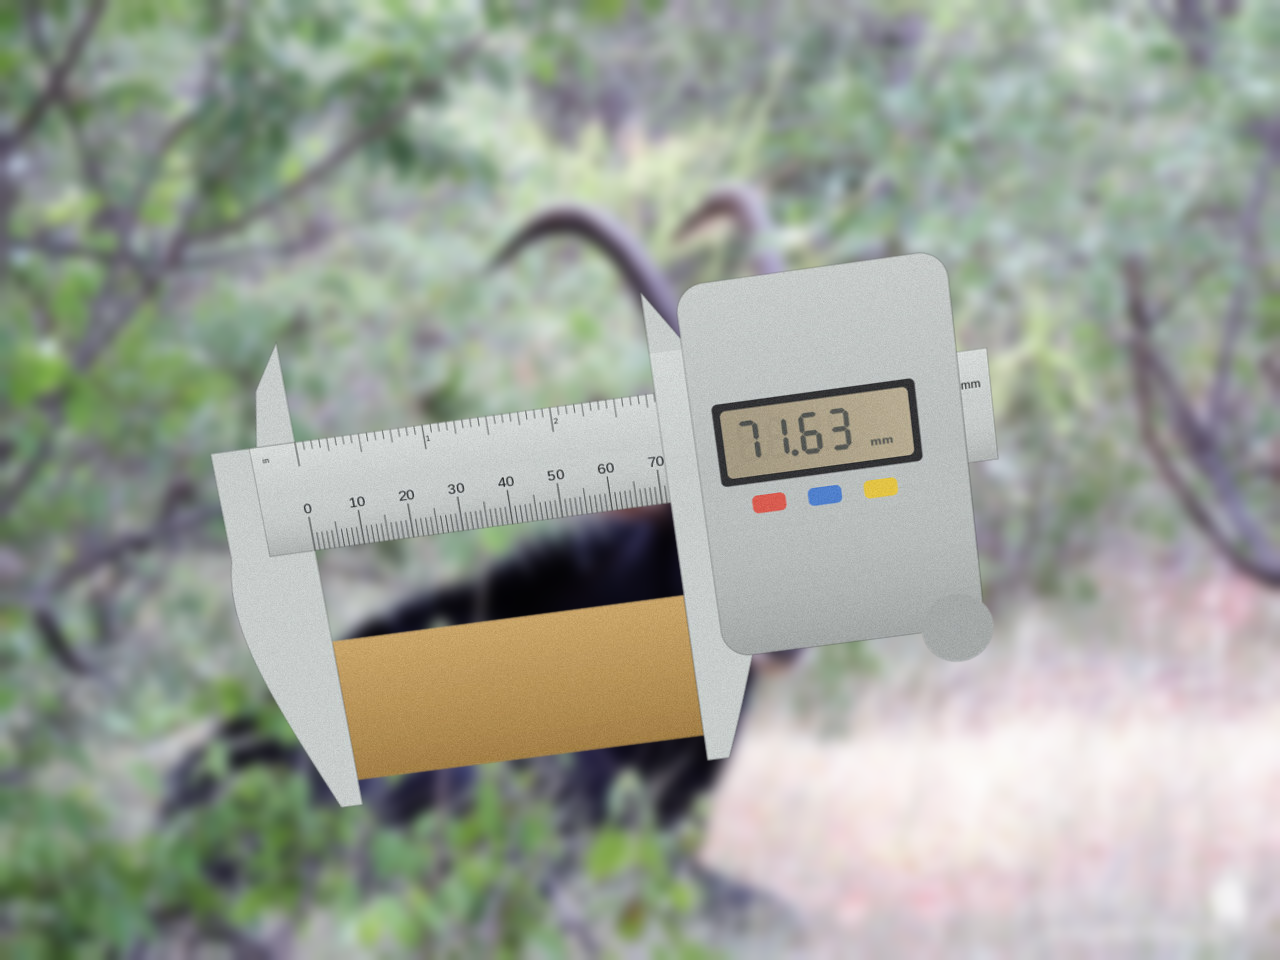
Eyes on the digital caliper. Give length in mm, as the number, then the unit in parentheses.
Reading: 71.63 (mm)
